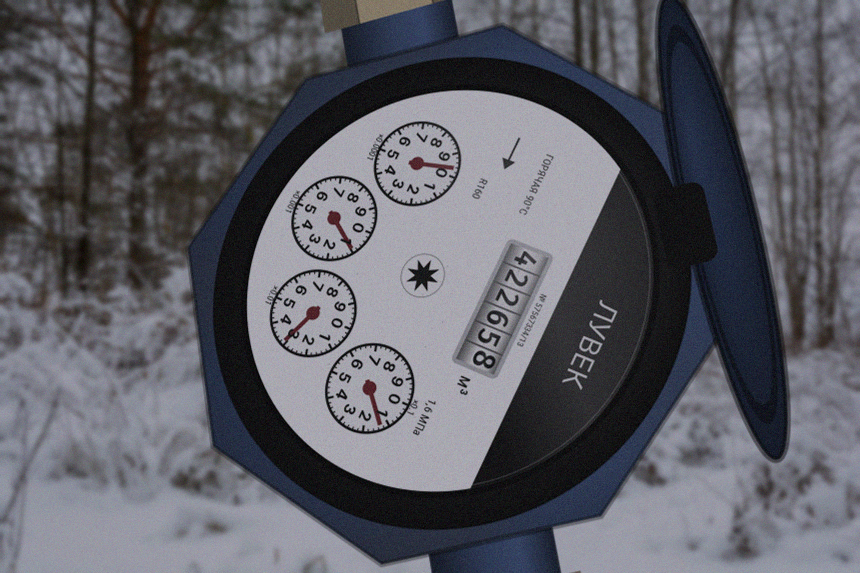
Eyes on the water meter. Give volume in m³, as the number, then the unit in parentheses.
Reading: 422658.1309 (m³)
